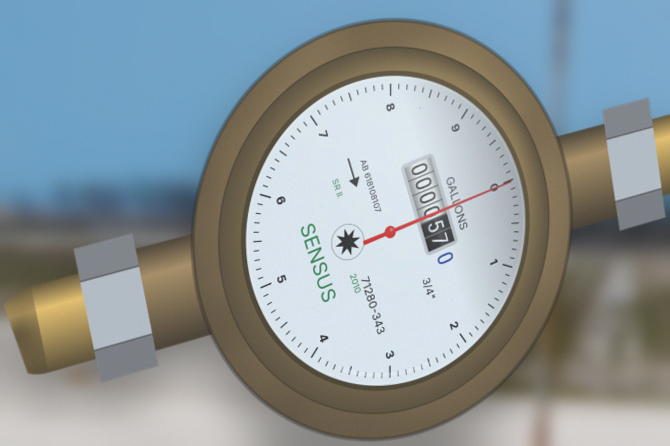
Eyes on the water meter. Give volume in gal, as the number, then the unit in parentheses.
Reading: 570.0 (gal)
